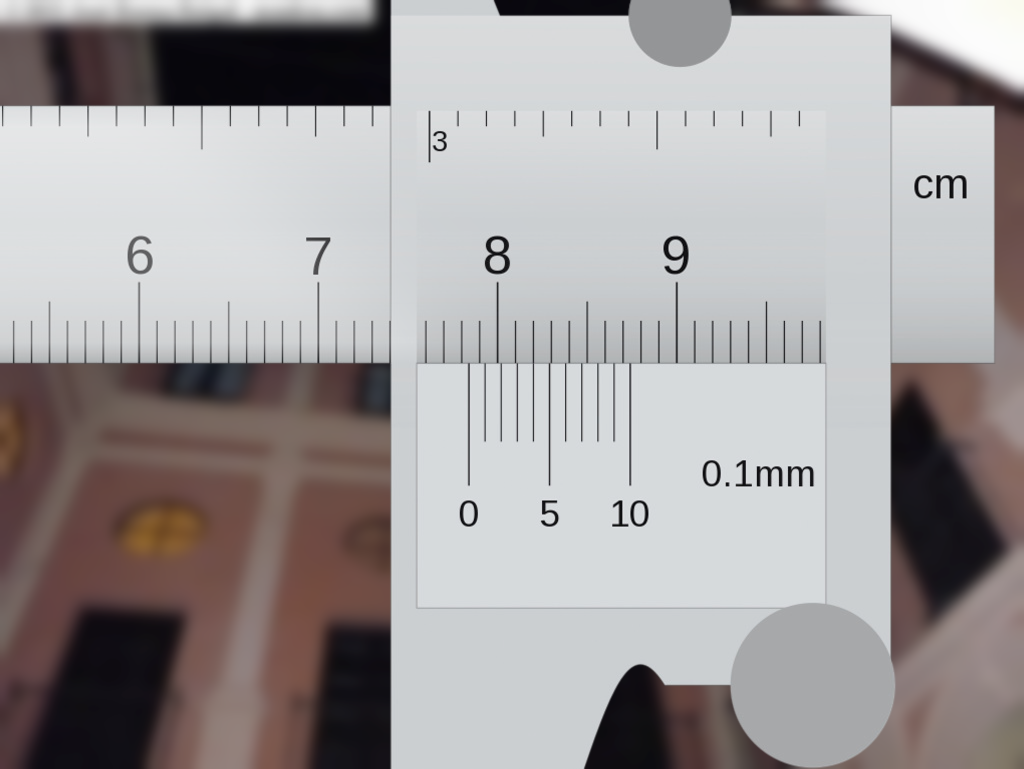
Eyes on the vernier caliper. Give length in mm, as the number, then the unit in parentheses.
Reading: 78.4 (mm)
